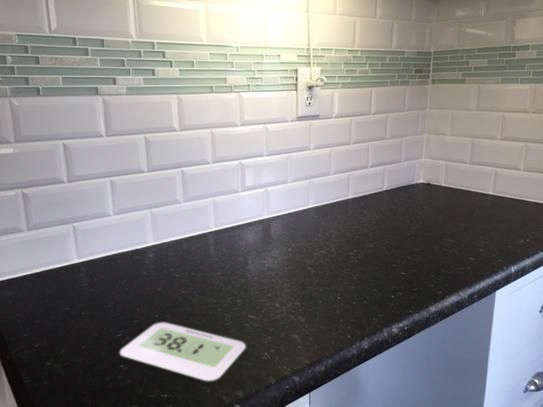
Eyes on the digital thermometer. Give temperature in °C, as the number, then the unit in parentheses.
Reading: 38.1 (°C)
